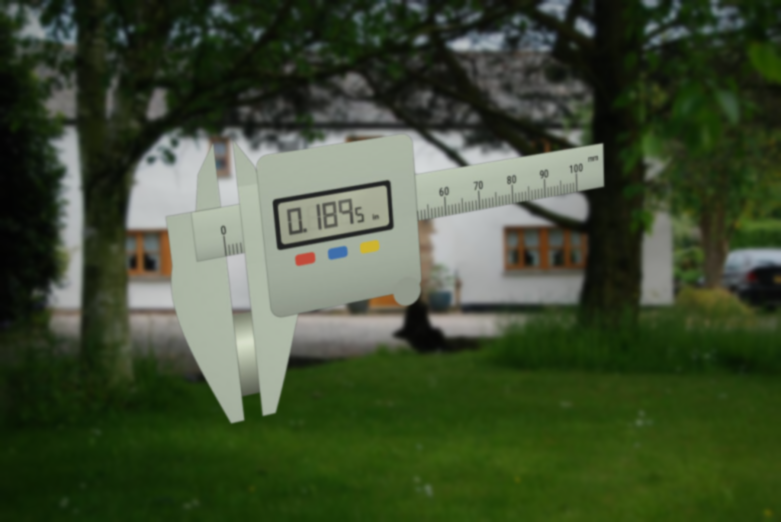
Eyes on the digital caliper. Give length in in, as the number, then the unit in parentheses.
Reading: 0.1895 (in)
